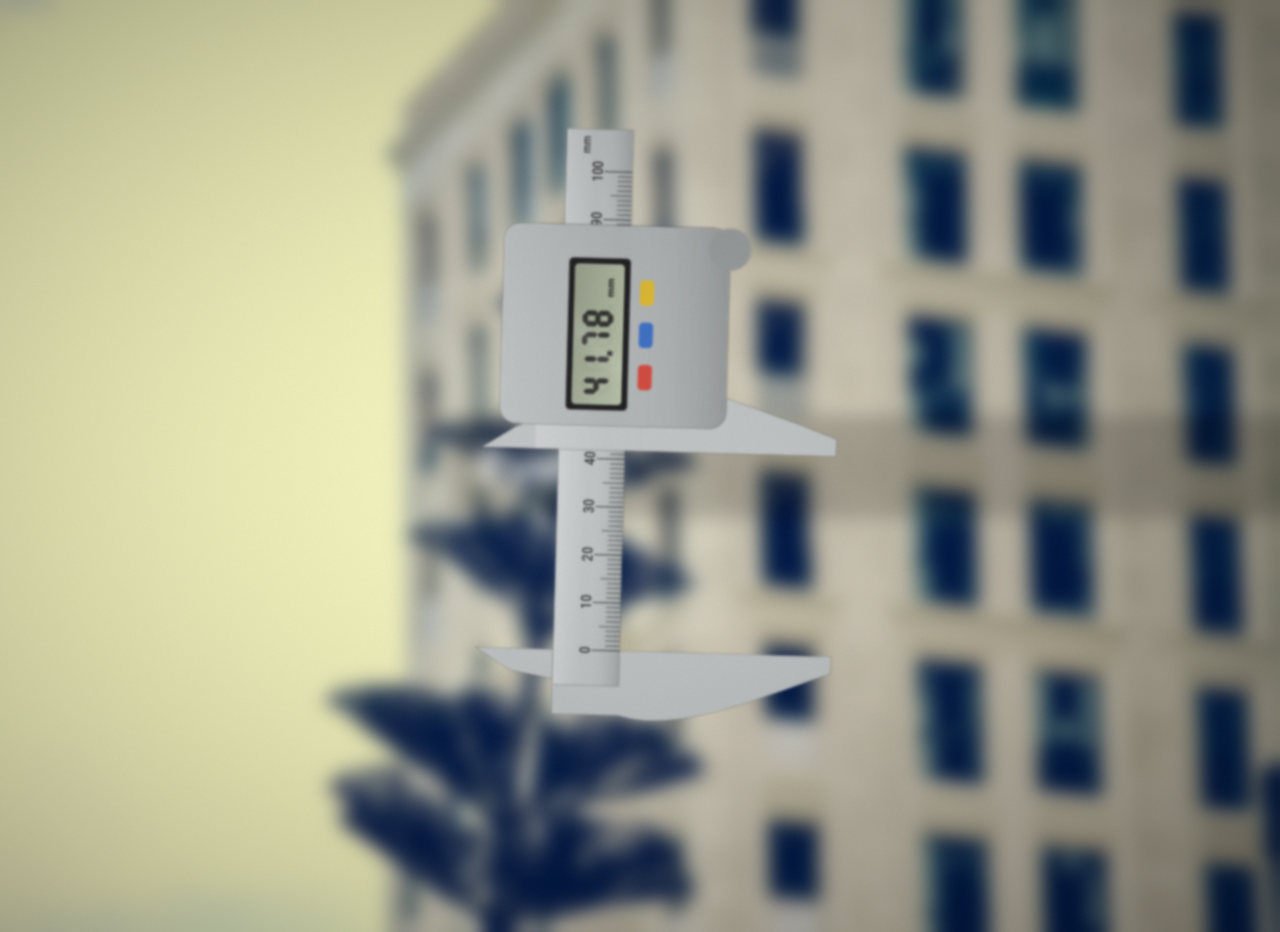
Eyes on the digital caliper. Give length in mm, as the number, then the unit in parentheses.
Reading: 41.78 (mm)
